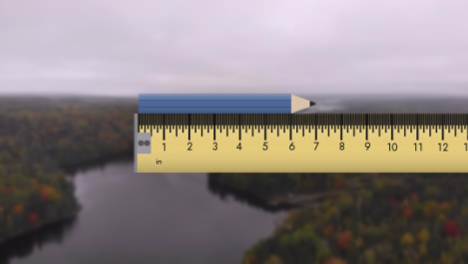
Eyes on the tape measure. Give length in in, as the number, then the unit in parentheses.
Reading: 7 (in)
